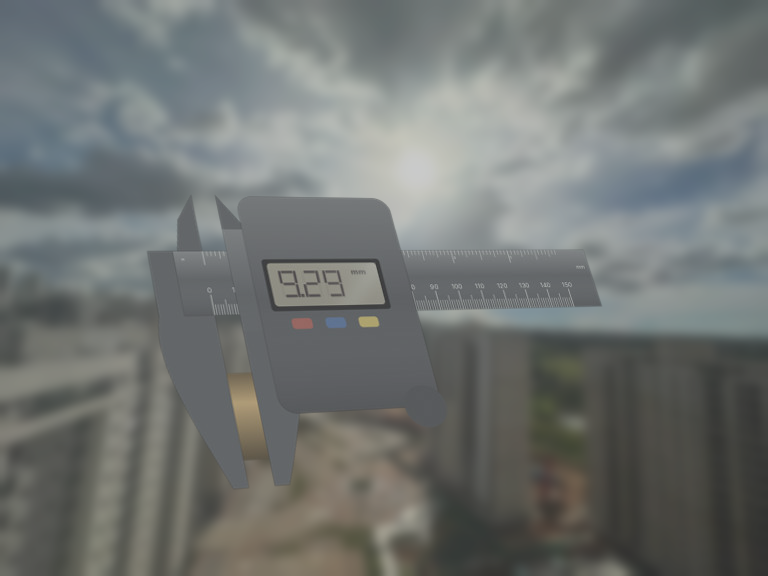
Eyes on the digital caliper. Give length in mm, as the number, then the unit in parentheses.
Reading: 9.29 (mm)
